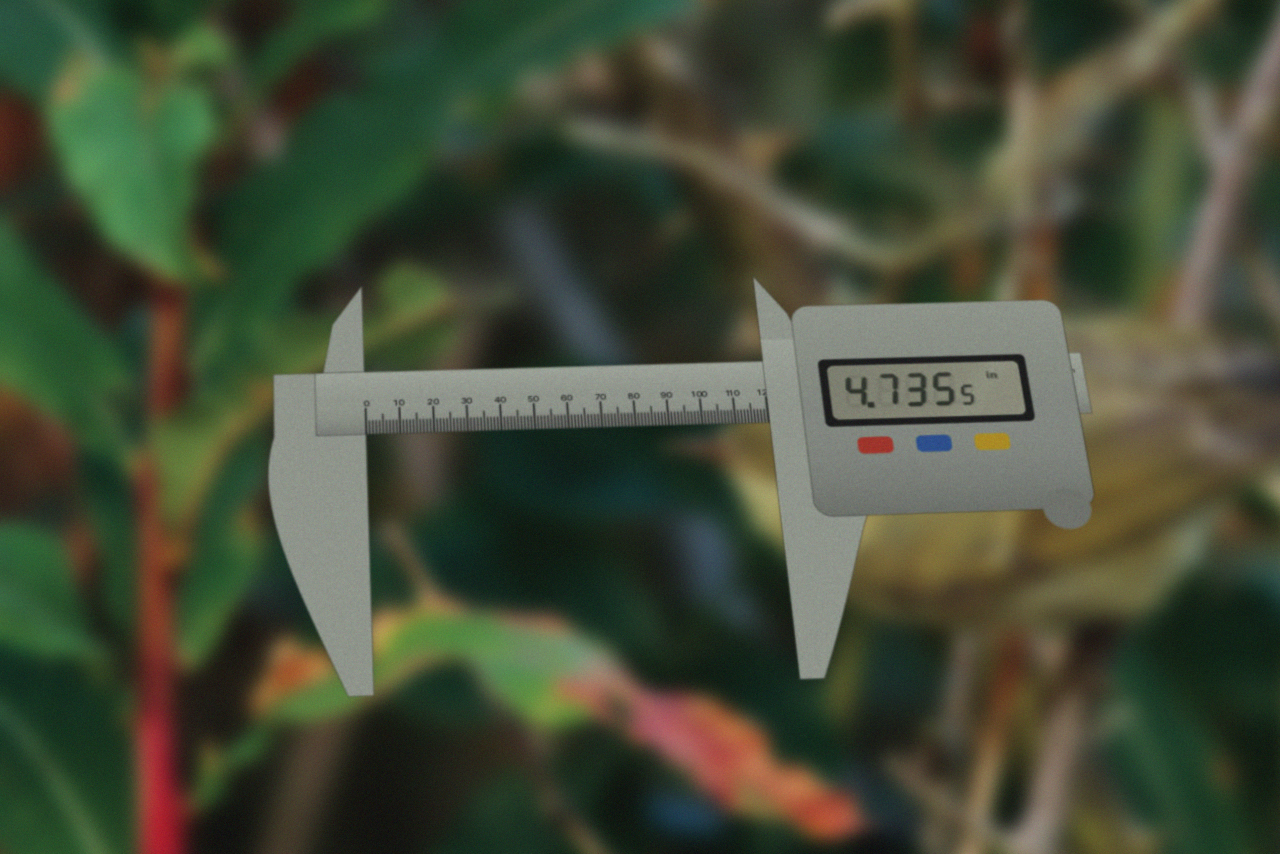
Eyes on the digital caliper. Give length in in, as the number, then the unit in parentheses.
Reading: 4.7355 (in)
